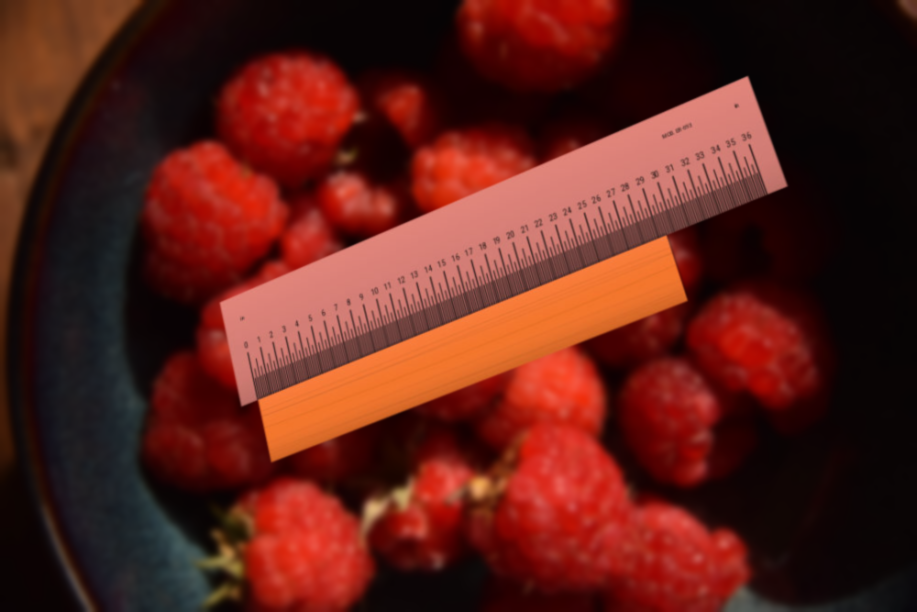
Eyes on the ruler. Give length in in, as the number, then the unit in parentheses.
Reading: 29.5 (in)
